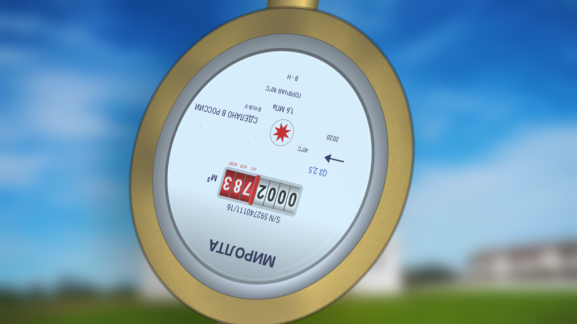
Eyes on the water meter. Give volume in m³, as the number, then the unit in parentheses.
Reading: 2.783 (m³)
